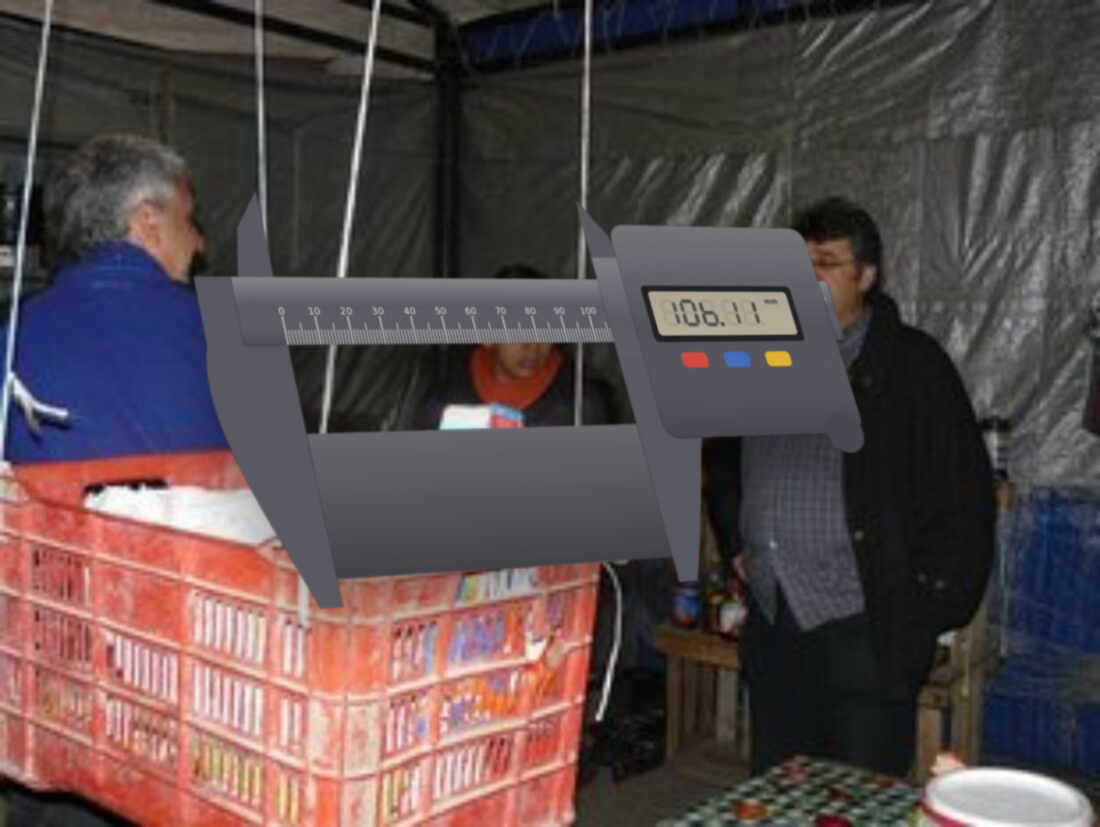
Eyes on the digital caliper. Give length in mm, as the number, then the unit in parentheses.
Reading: 106.11 (mm)
